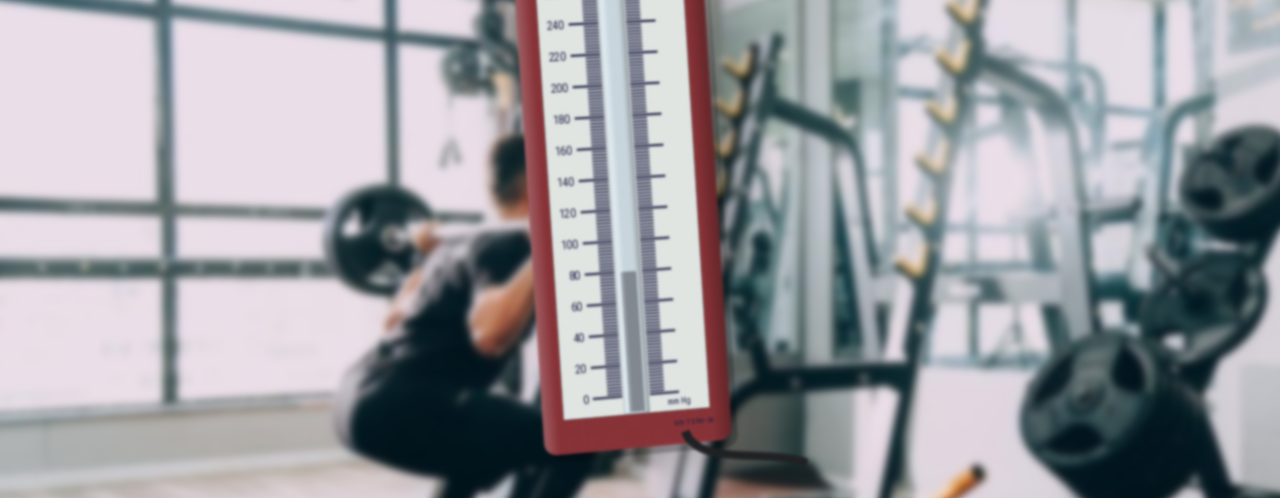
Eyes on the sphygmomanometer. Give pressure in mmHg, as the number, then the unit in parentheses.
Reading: 80 (mmHg)
